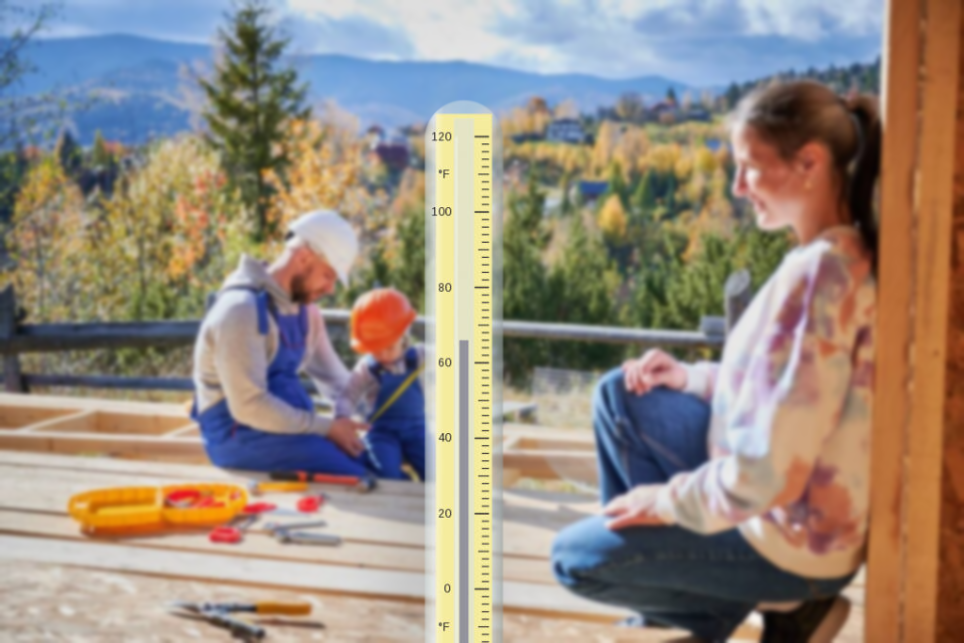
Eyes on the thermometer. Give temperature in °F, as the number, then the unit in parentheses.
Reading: 66 (°F)
